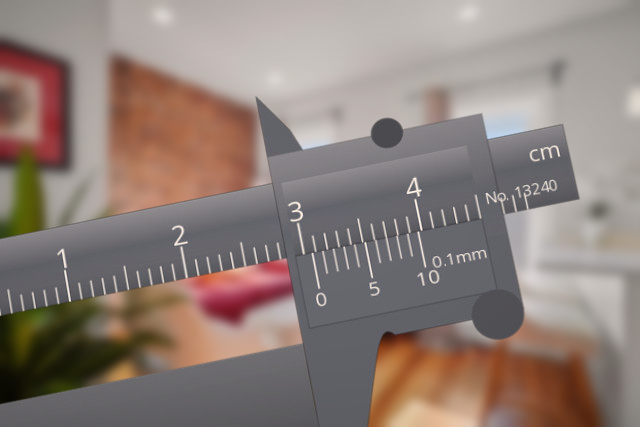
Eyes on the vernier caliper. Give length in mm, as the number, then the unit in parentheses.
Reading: 30.7 (mm)
